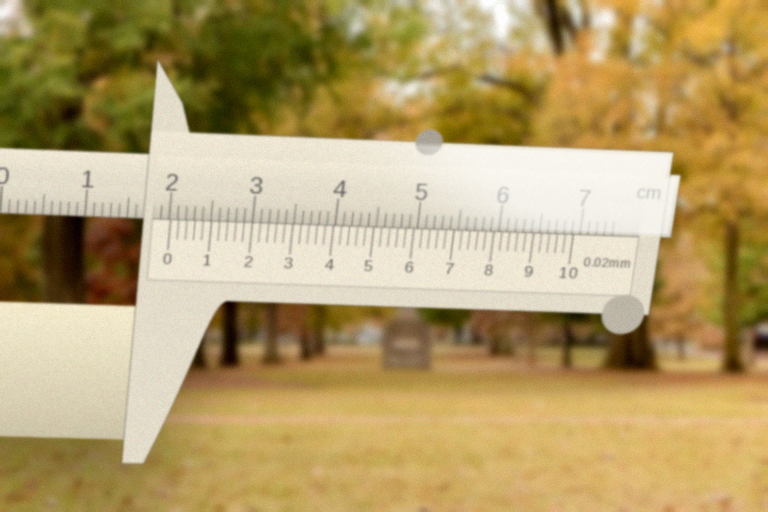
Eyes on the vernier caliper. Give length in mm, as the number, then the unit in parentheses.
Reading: 20.2 (mm)
